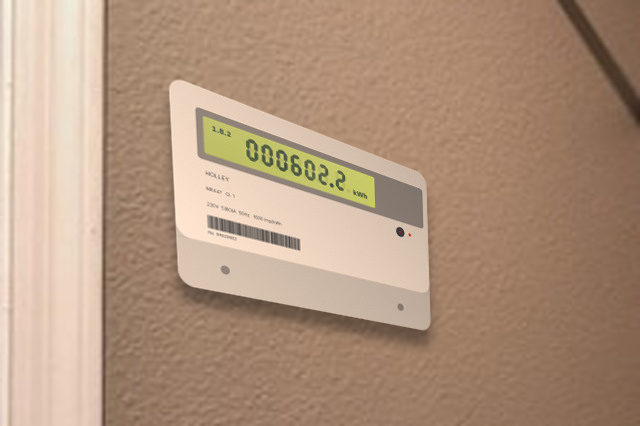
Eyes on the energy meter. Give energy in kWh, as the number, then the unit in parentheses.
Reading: 602.2 (kWh)
